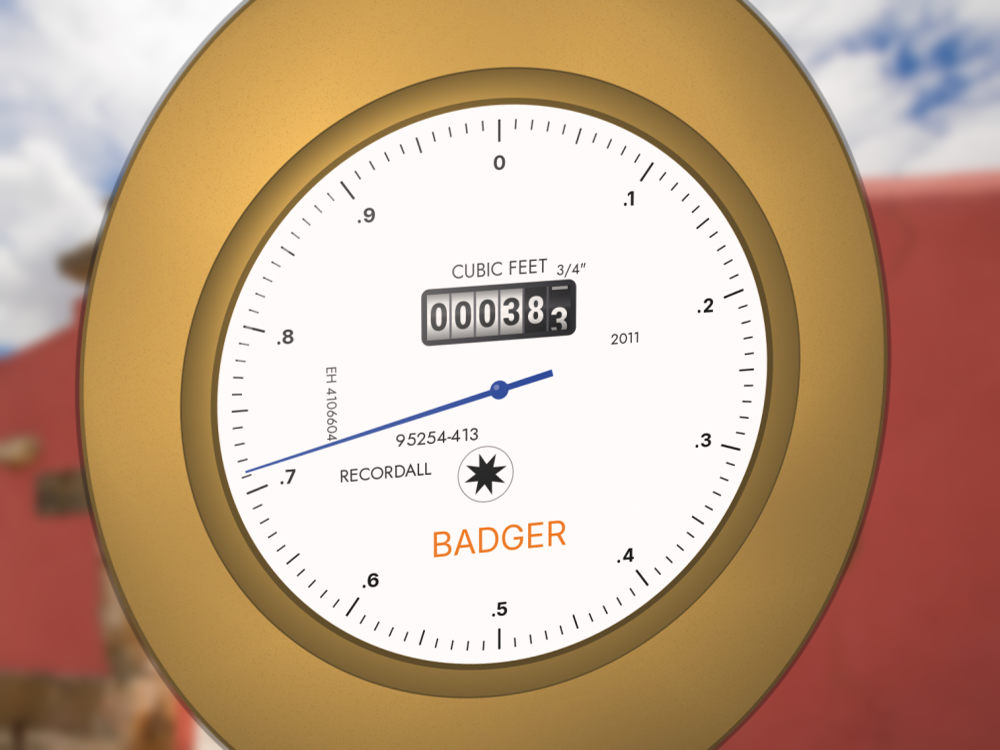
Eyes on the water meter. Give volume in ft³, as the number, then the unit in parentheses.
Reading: 382.71 (ft³)
